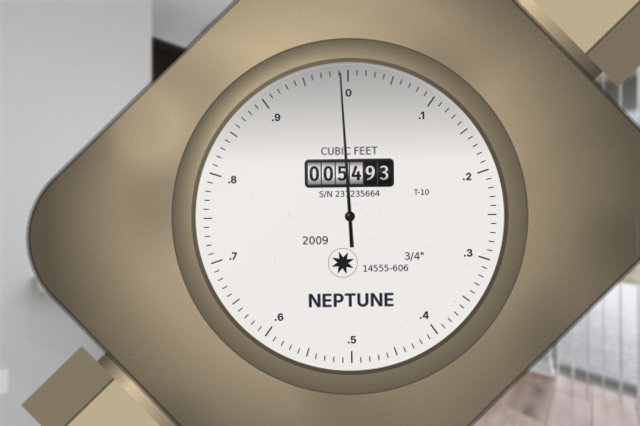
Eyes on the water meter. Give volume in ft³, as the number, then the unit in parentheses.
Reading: 5492.99 (ft³)
